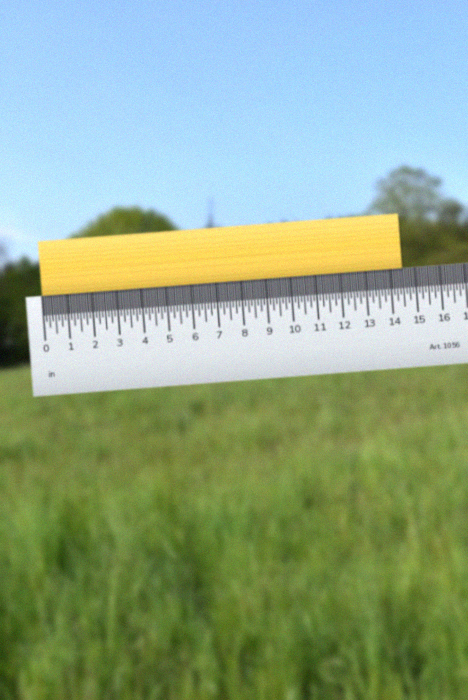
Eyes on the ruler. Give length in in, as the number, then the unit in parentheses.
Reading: 14.5 (in)
